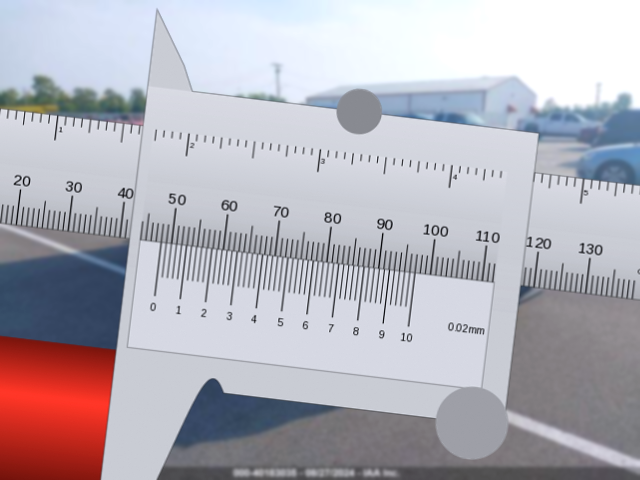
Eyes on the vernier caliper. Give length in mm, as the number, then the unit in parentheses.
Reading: 48.0 (mm)
